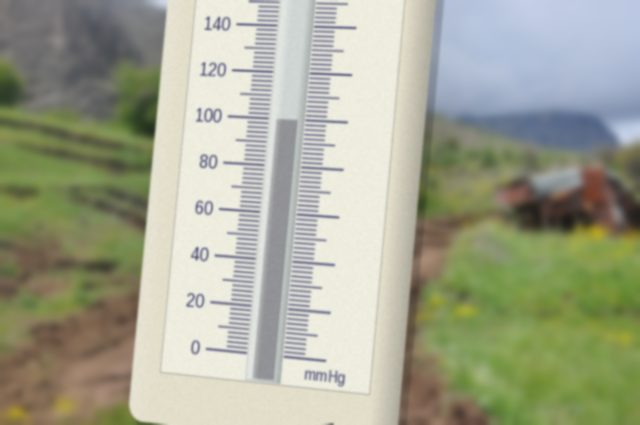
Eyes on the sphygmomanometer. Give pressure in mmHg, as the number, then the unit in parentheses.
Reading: 100 (mmHg)
